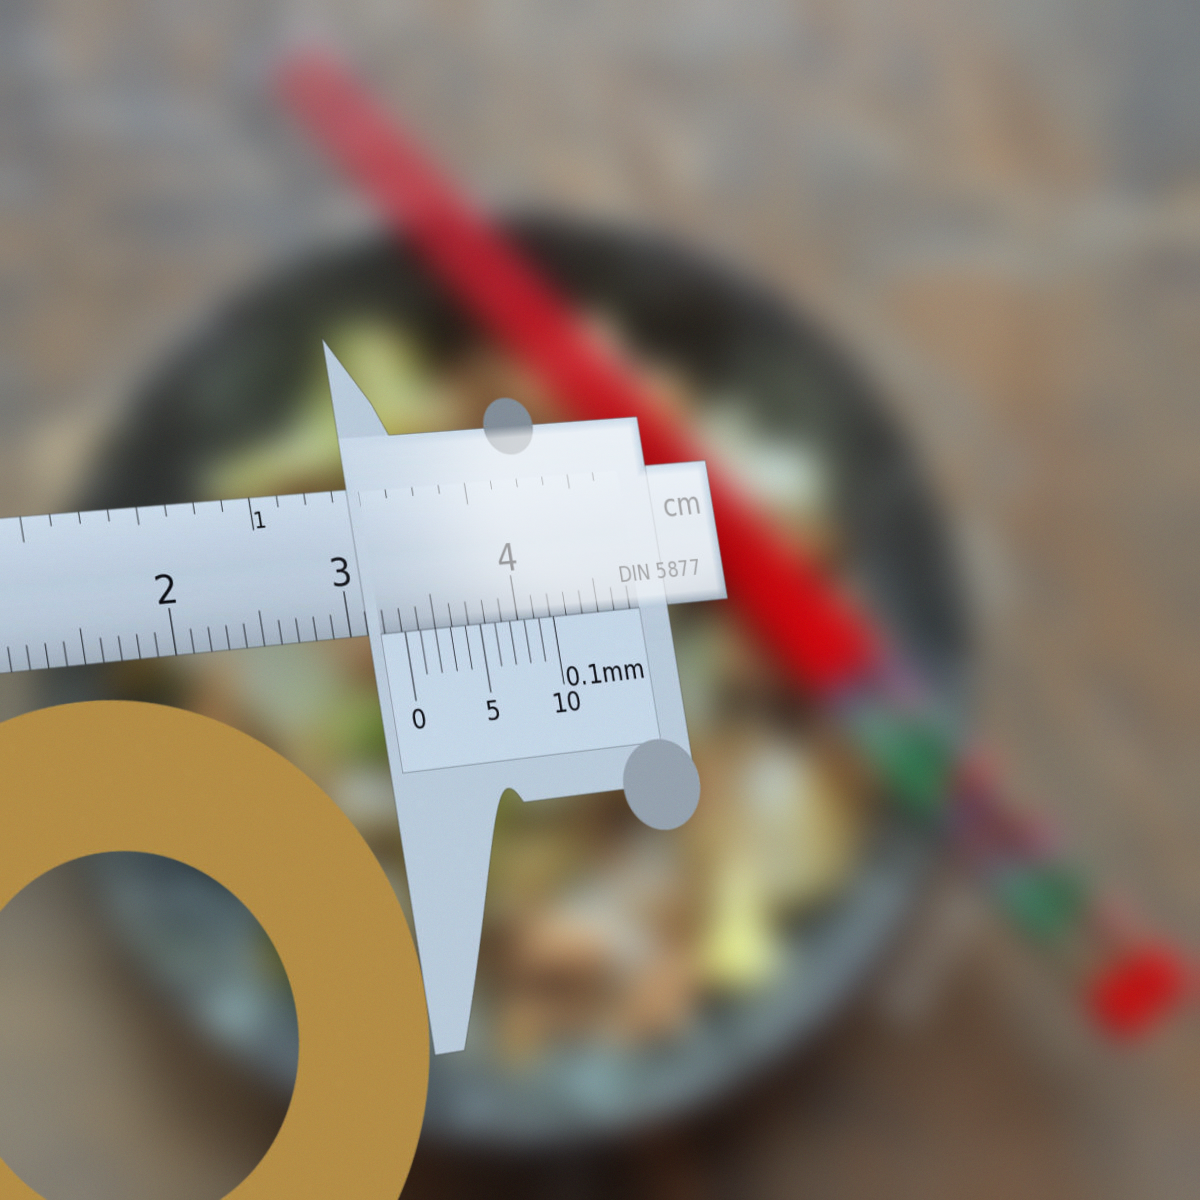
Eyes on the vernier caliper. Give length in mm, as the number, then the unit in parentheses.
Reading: 33.2 (mm)
